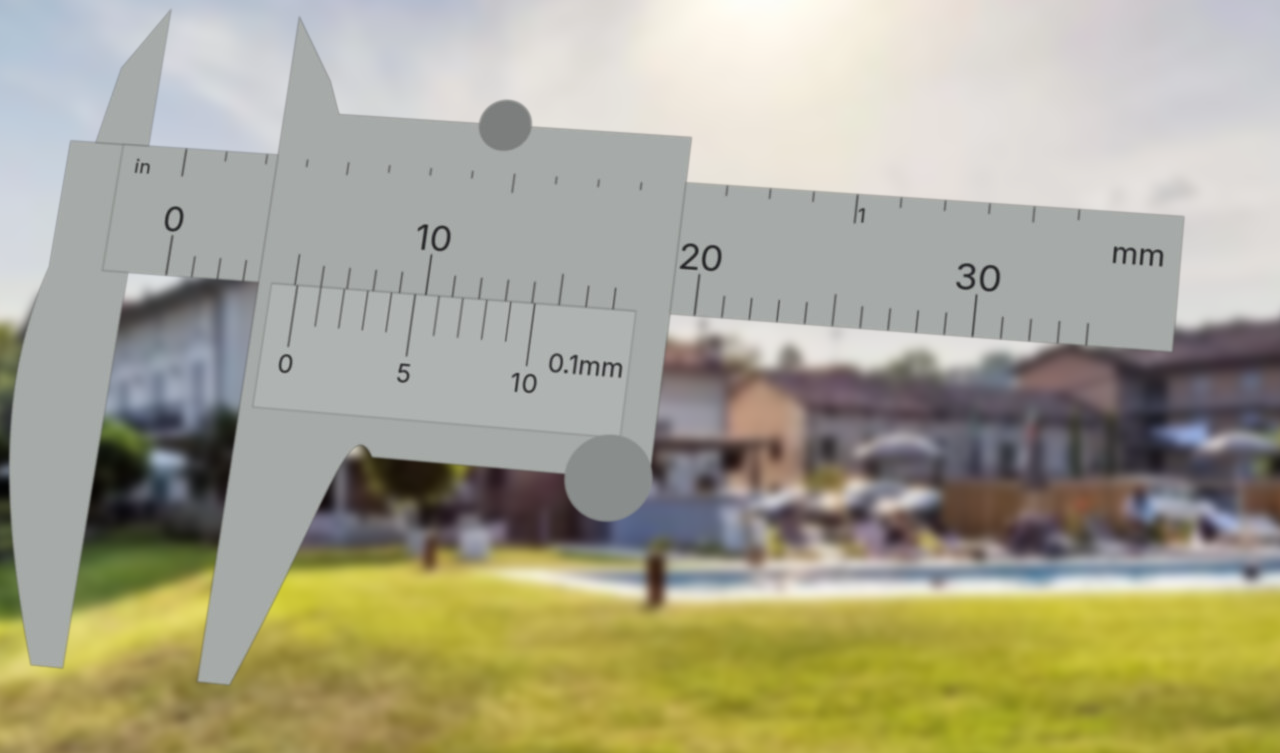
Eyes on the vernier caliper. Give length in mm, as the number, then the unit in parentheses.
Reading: 5.1 (mm)
